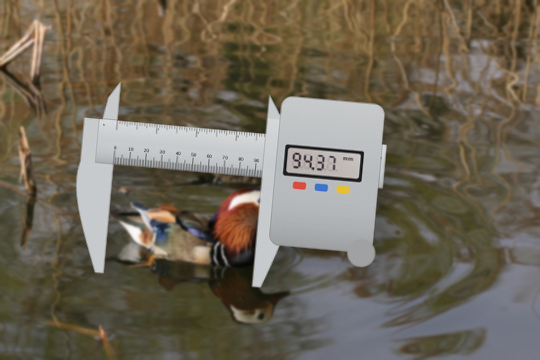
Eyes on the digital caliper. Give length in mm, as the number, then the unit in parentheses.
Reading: 94.37 (mm)
